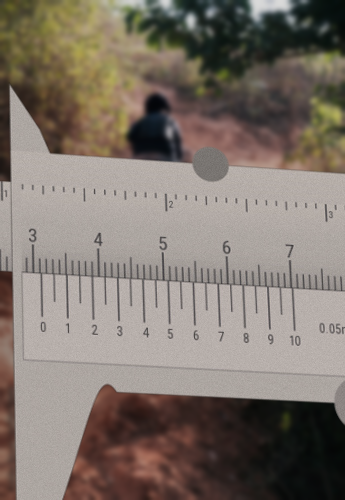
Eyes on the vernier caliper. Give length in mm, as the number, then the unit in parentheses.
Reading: 31.2 (mm)
